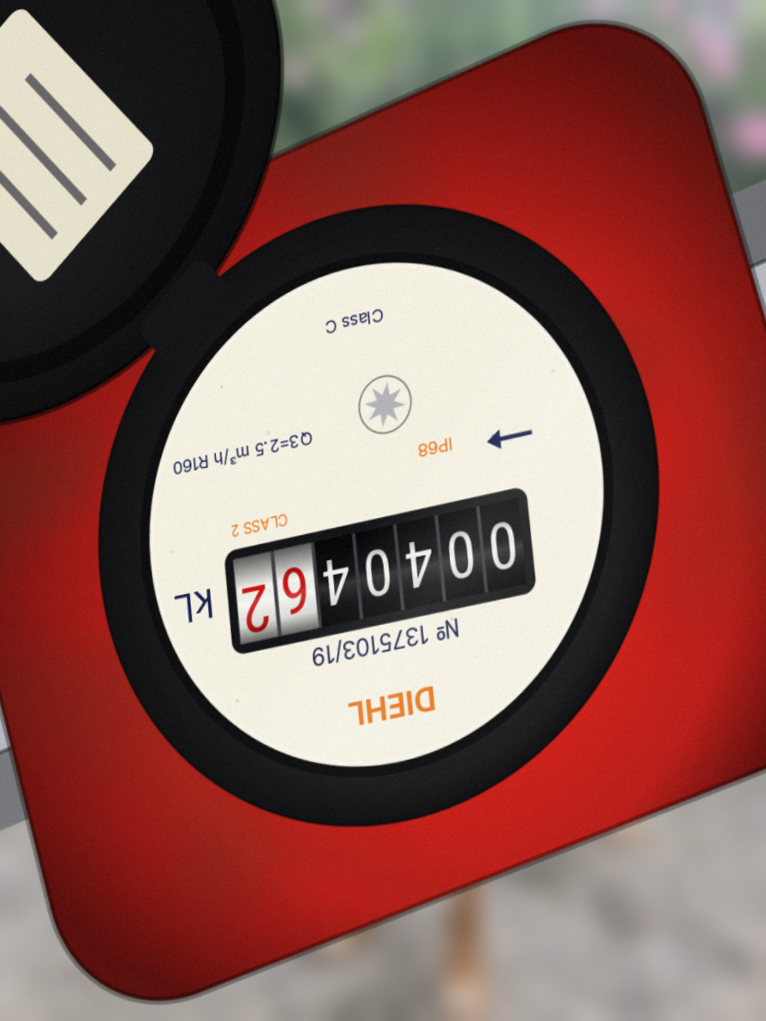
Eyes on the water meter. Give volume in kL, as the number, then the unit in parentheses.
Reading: 404.62 (kL)
